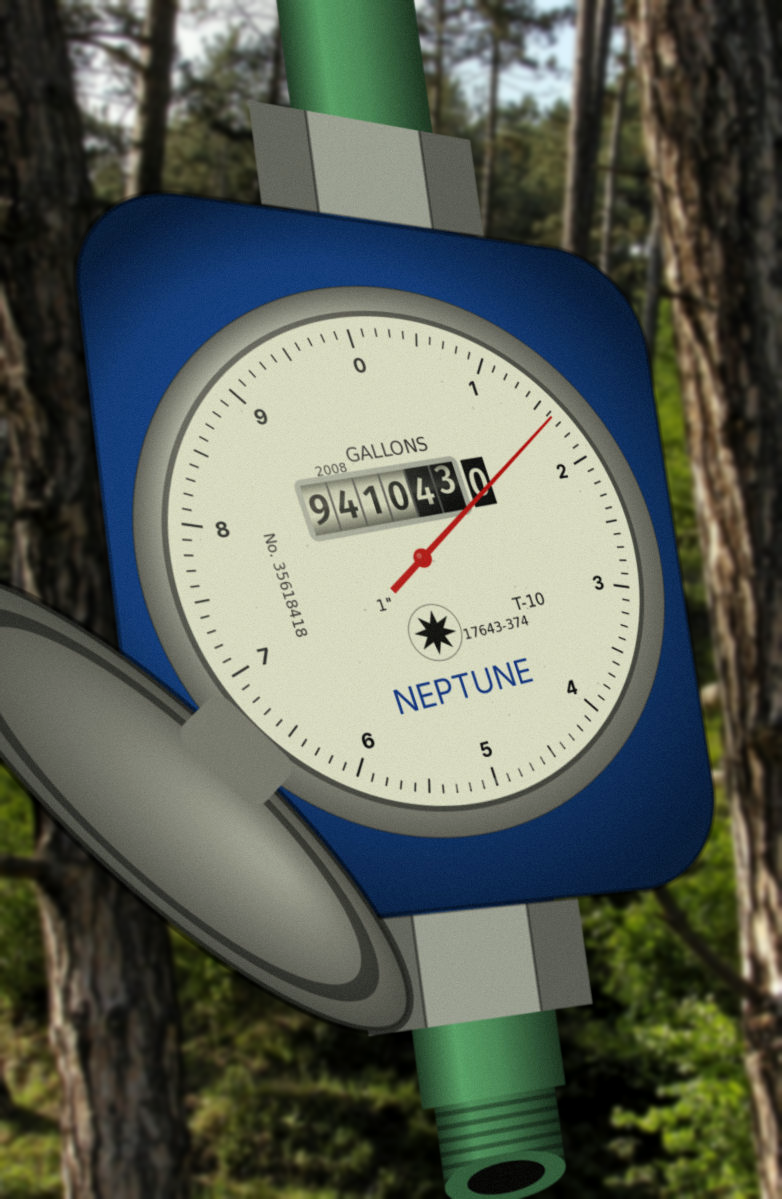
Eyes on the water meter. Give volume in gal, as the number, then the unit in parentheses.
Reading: 9410431.6 (gal)
